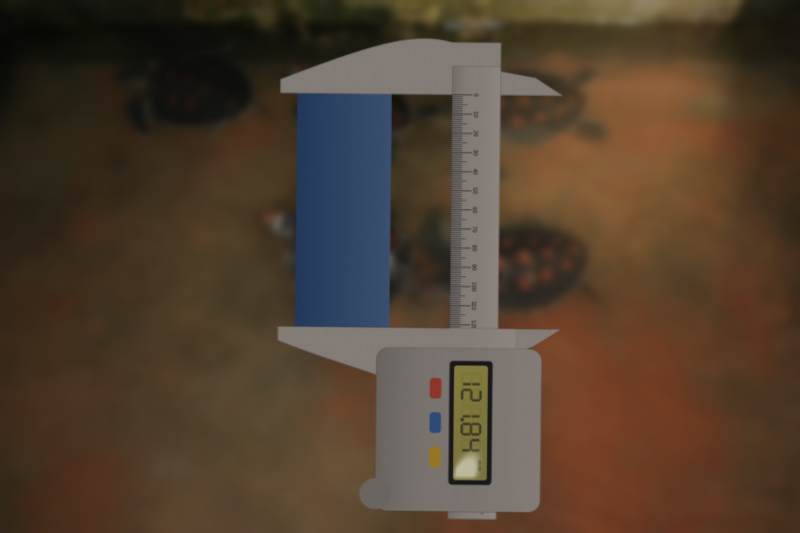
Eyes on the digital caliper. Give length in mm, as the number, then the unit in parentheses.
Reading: 121.84 (mm)
